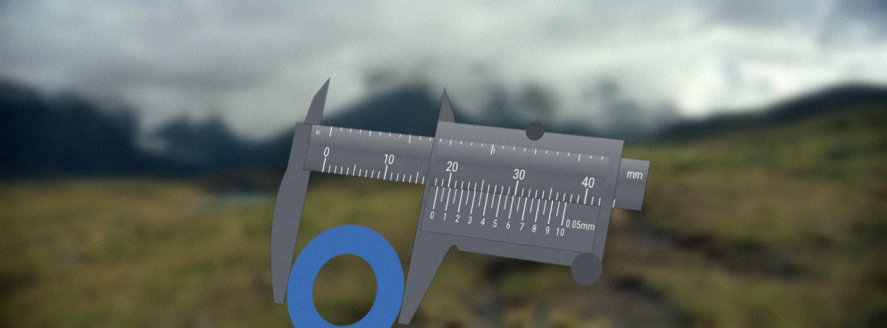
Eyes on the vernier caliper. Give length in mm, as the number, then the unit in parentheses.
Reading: 18.4 (mm)
